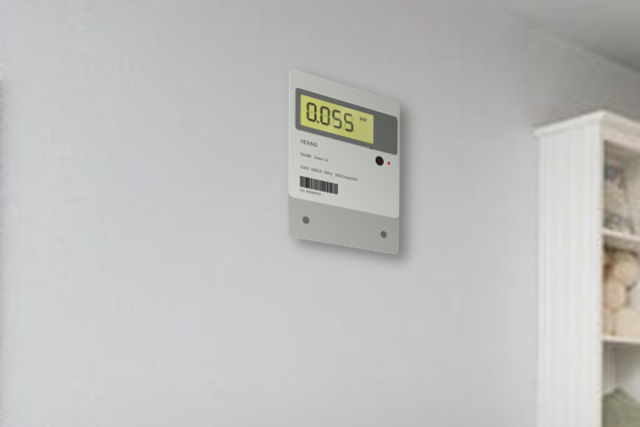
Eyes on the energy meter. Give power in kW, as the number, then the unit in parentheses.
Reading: 0.055 (kW)
